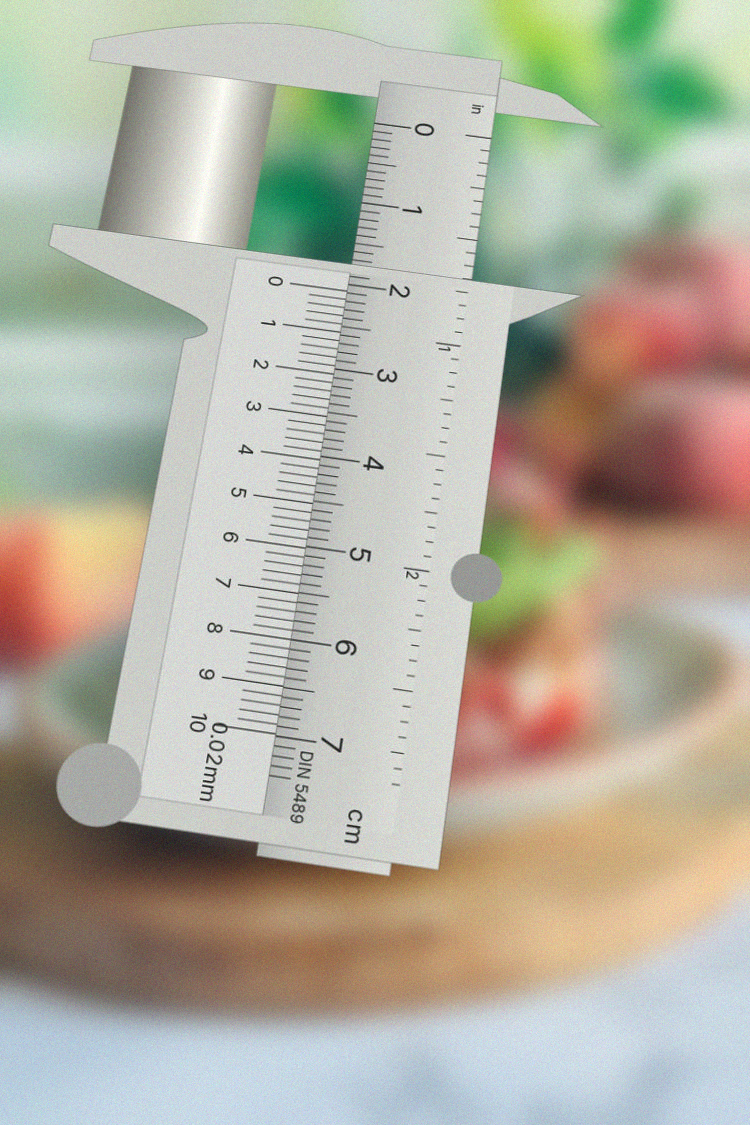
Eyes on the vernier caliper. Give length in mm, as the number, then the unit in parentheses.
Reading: 20.8 (mm)
